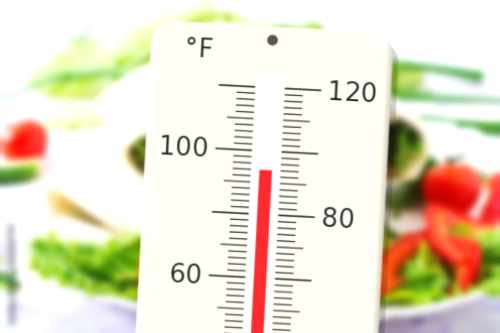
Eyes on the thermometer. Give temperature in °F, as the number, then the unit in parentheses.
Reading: 94 (°F)
